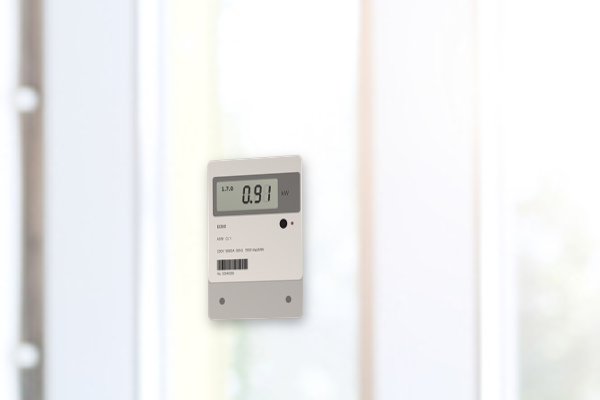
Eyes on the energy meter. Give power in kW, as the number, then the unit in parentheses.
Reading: 0.91 (kW)
